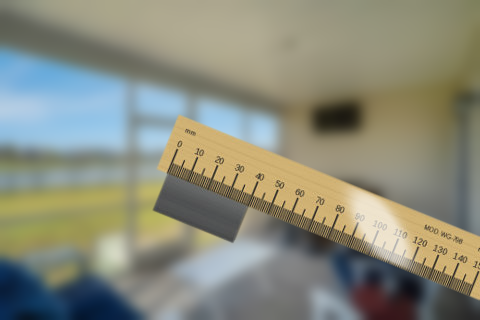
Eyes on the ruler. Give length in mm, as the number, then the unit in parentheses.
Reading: 40 (mm)
